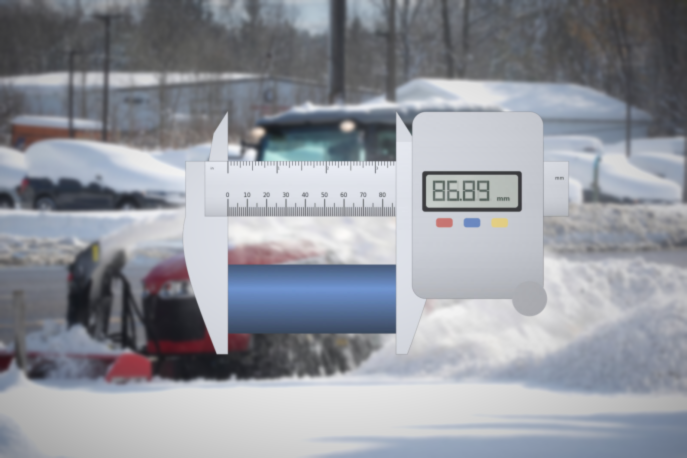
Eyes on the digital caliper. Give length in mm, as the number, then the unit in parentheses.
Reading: 86.89 (mm)
